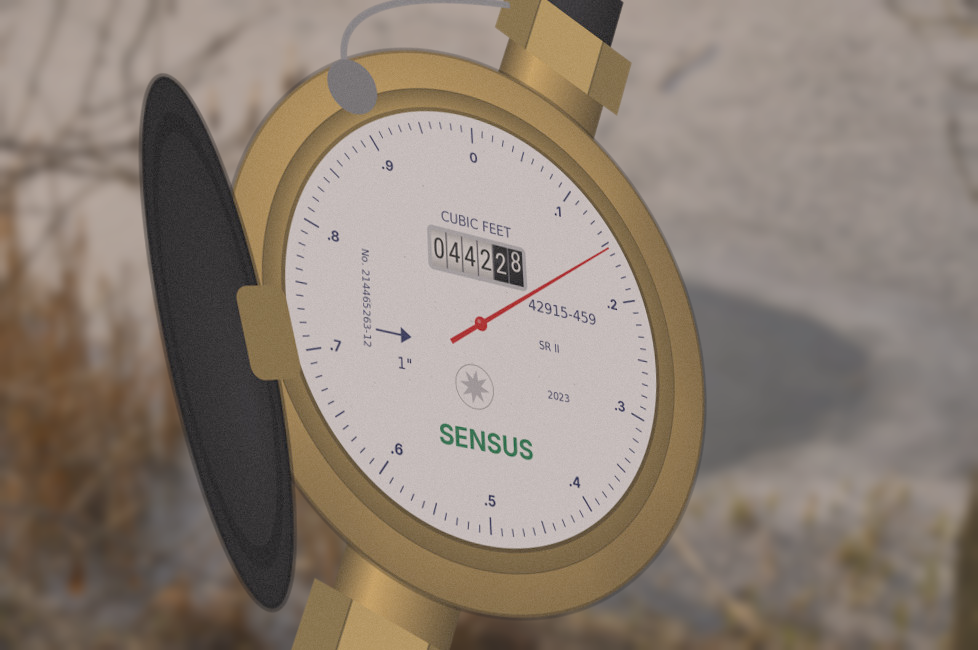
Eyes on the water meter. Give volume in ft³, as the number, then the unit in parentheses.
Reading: 44228.15 (ft³)
